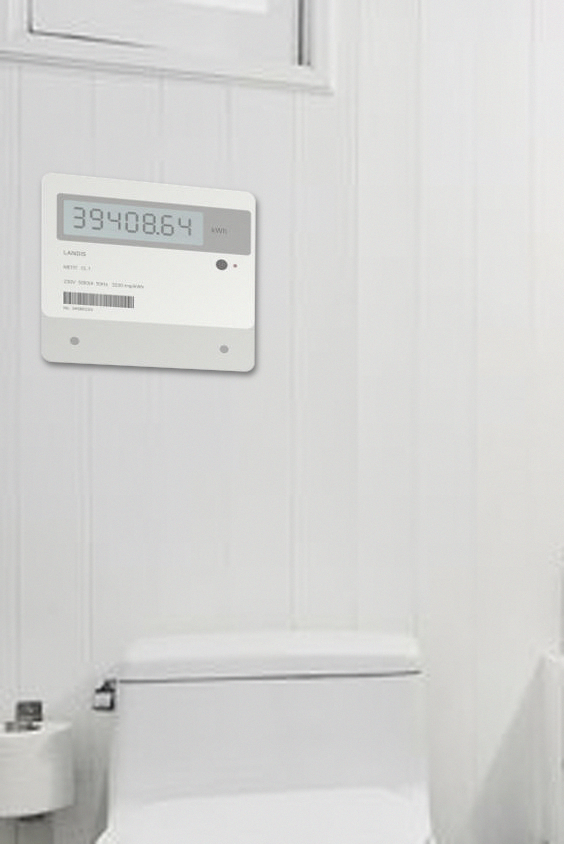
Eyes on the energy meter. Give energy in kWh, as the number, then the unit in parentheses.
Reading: 39408.64 (kWh)
